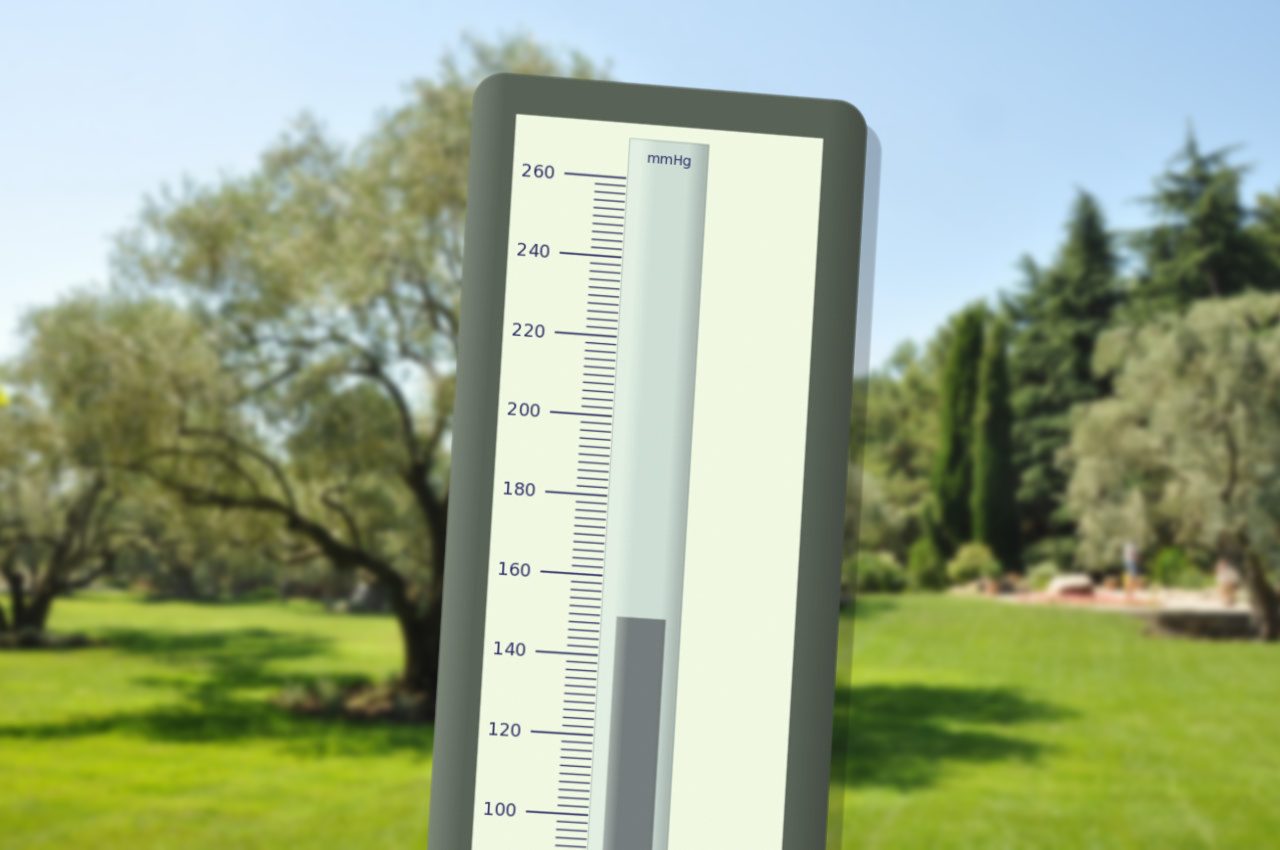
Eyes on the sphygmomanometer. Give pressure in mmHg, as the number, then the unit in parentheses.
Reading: 150 (mmHg)
